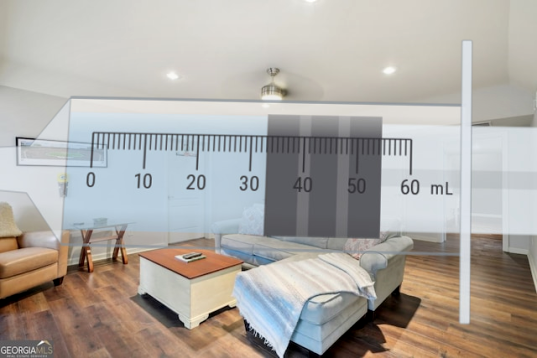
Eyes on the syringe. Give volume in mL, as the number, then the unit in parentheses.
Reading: 33 (mL)
